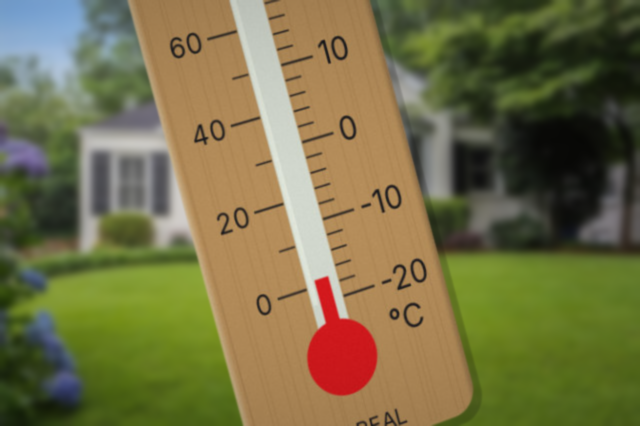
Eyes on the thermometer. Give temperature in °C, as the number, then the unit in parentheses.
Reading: -17 (°C)
